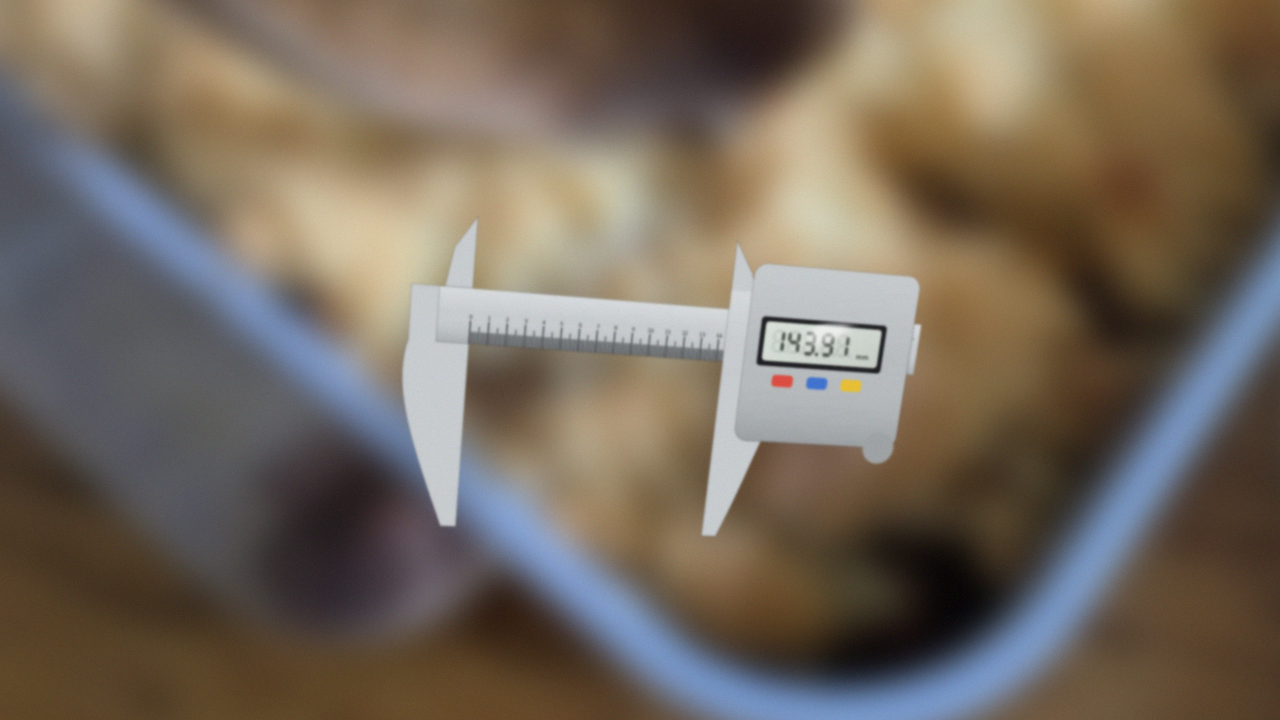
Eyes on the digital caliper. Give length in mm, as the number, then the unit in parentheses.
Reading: 143.91 (mm)
